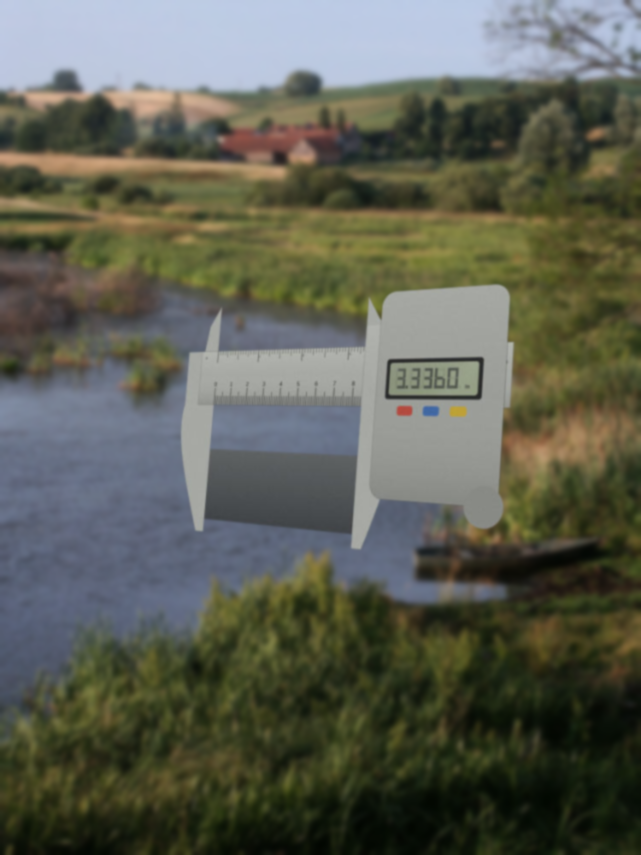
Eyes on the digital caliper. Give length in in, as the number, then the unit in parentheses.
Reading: 3.3360 (in)
